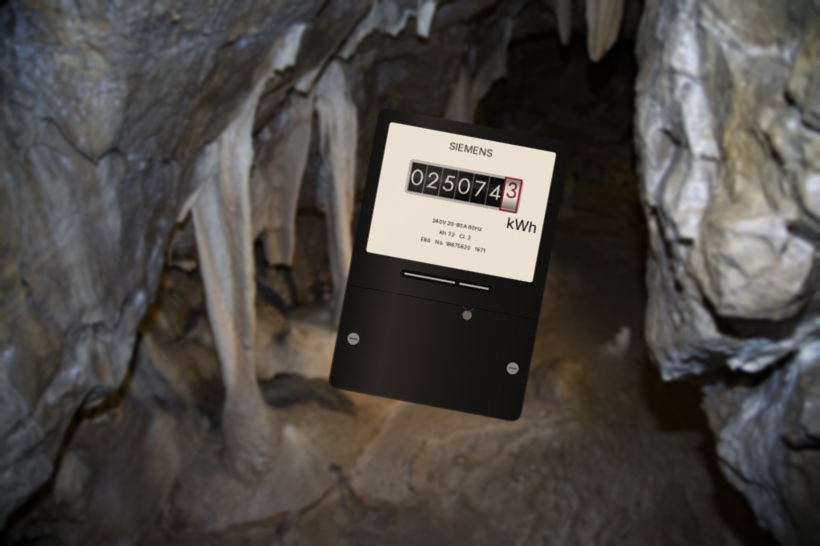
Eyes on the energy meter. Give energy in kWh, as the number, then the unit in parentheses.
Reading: 25074.3 (kWh)
